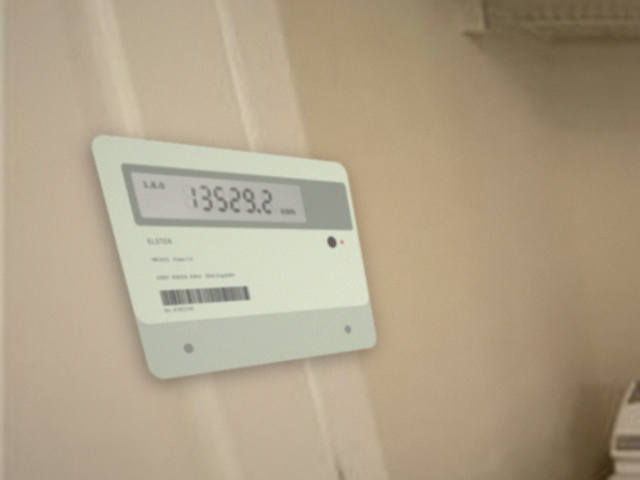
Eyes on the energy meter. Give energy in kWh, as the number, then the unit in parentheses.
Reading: 13529.2 (kWh)
